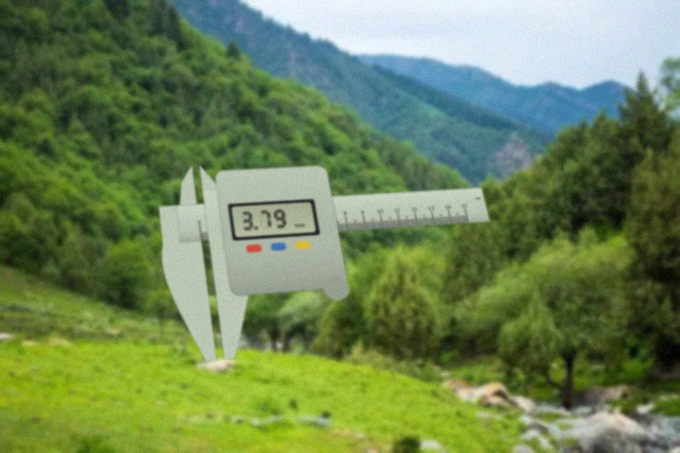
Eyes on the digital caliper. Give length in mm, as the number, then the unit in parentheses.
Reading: 3.79 (mm)
